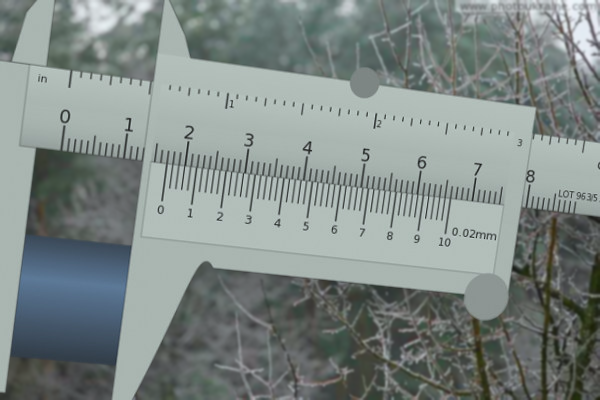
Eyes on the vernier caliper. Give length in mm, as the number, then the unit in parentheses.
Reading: 17.0 (mm)
